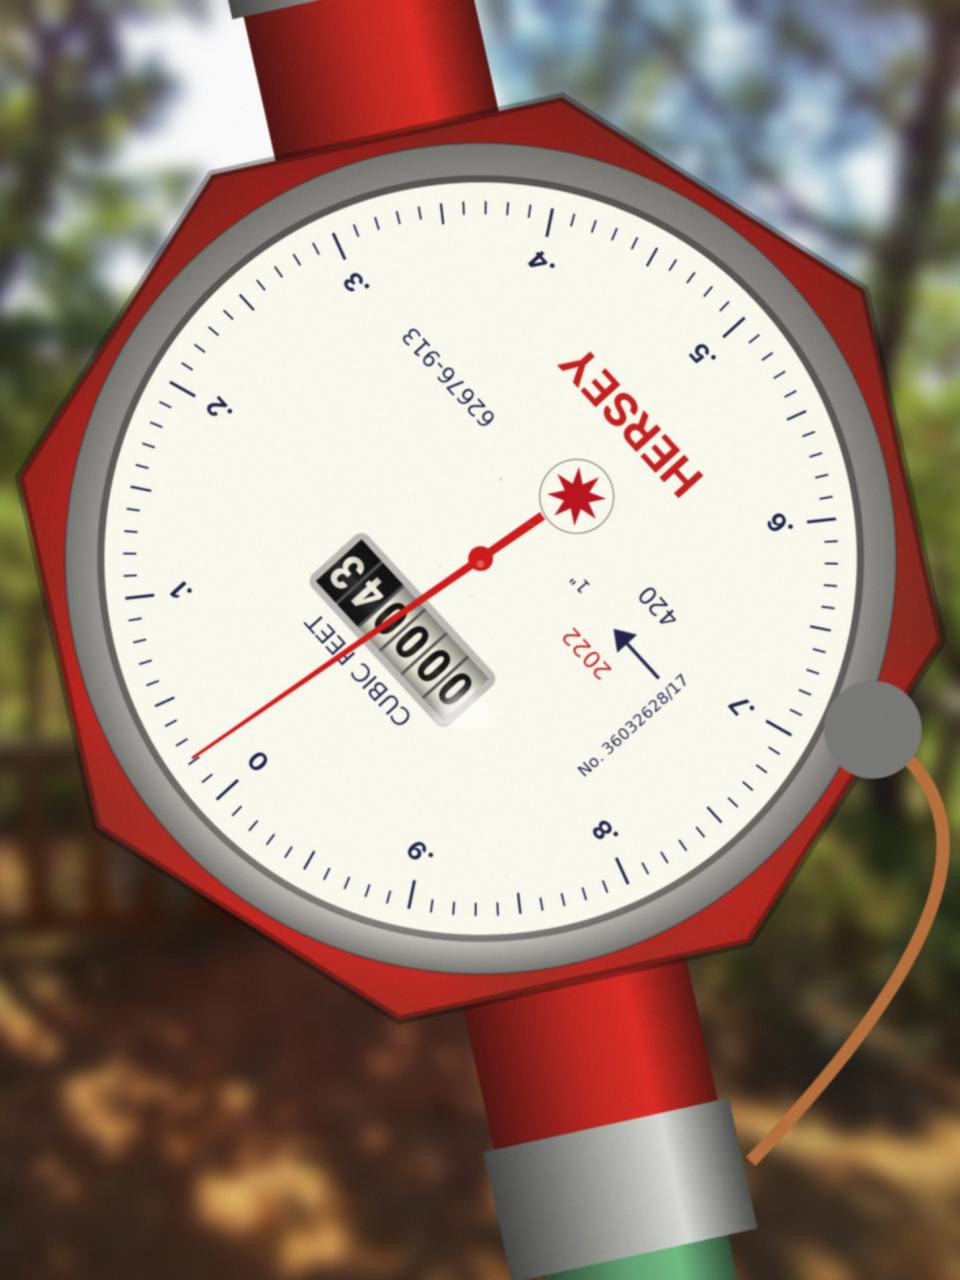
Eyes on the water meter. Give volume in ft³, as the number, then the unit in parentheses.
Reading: 43.02 (ft³)
